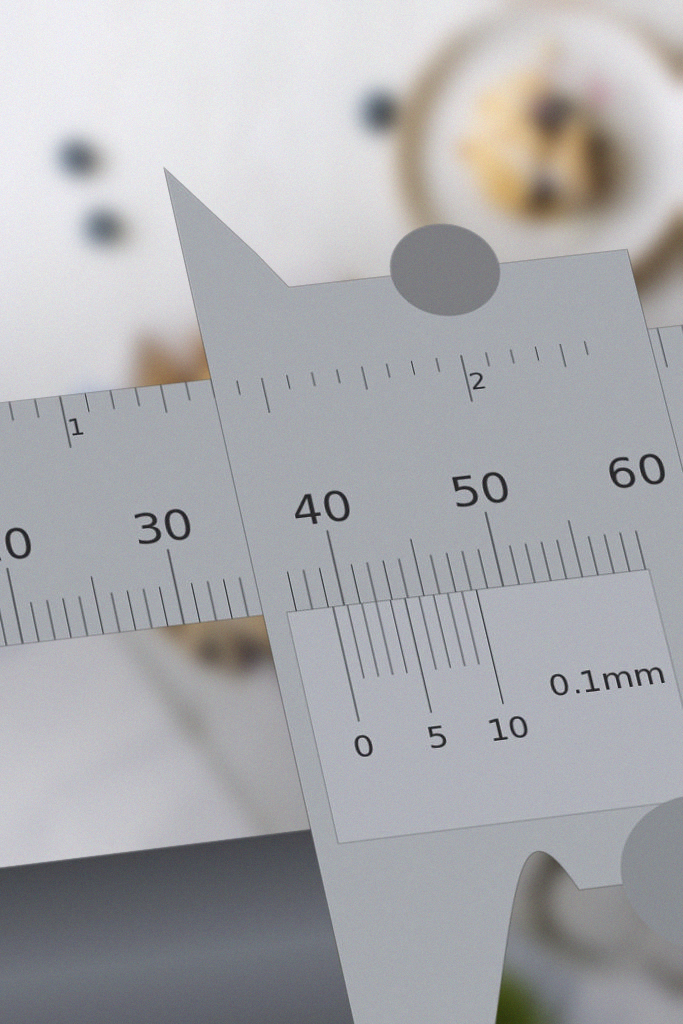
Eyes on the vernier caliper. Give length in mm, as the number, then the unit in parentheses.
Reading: 39.3 (mm)
